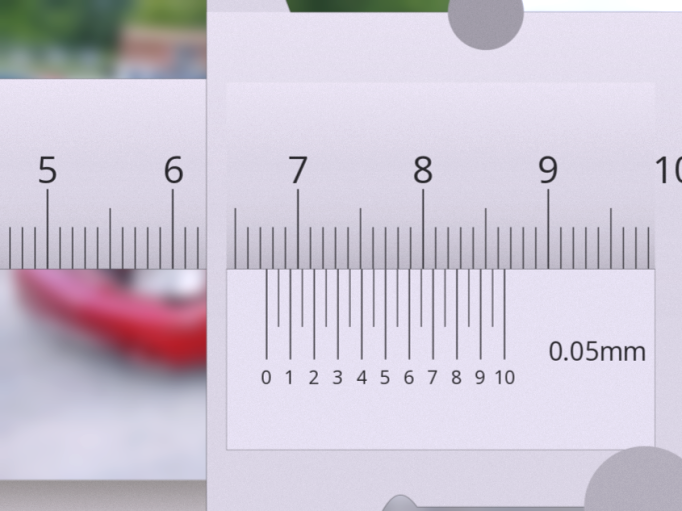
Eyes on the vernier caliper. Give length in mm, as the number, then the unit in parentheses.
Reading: 67.5 (mm)
